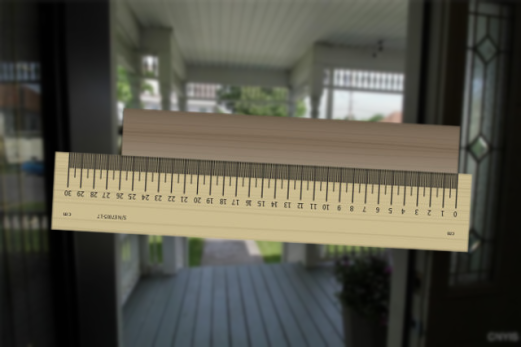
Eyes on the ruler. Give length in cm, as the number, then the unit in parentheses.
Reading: 26 (cm)
